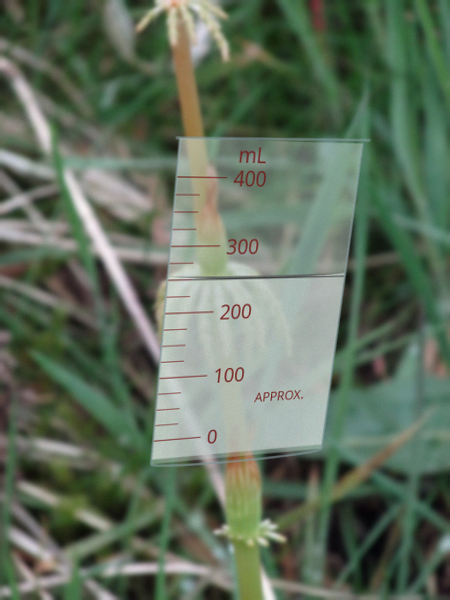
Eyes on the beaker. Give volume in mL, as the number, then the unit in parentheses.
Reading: 250 (mL)
